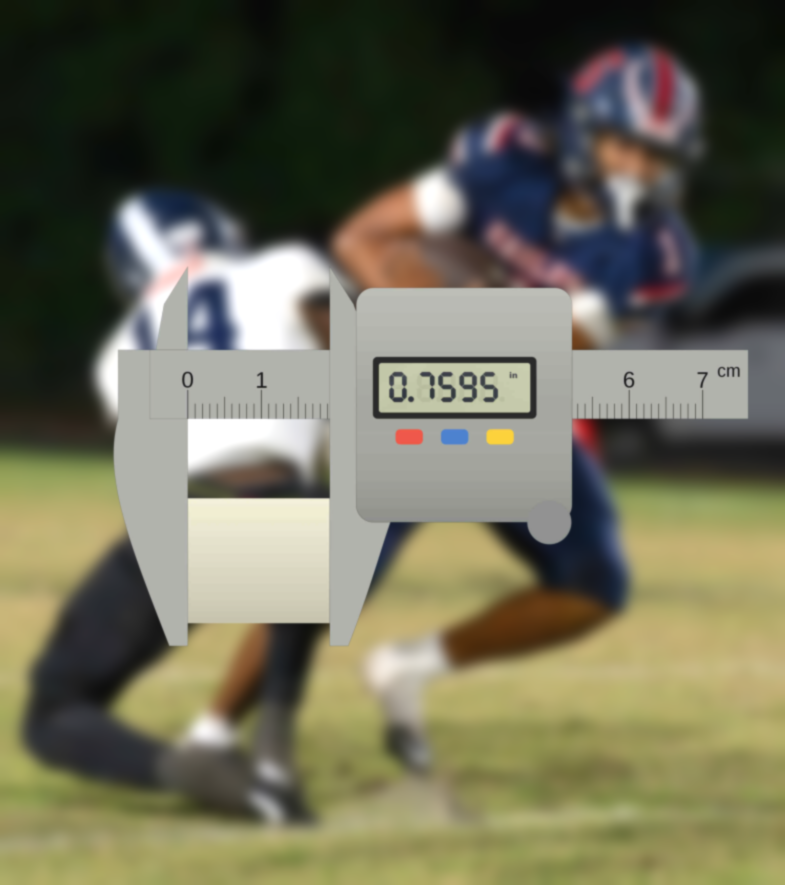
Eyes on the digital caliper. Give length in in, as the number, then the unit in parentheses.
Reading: 0.7595 (in)
